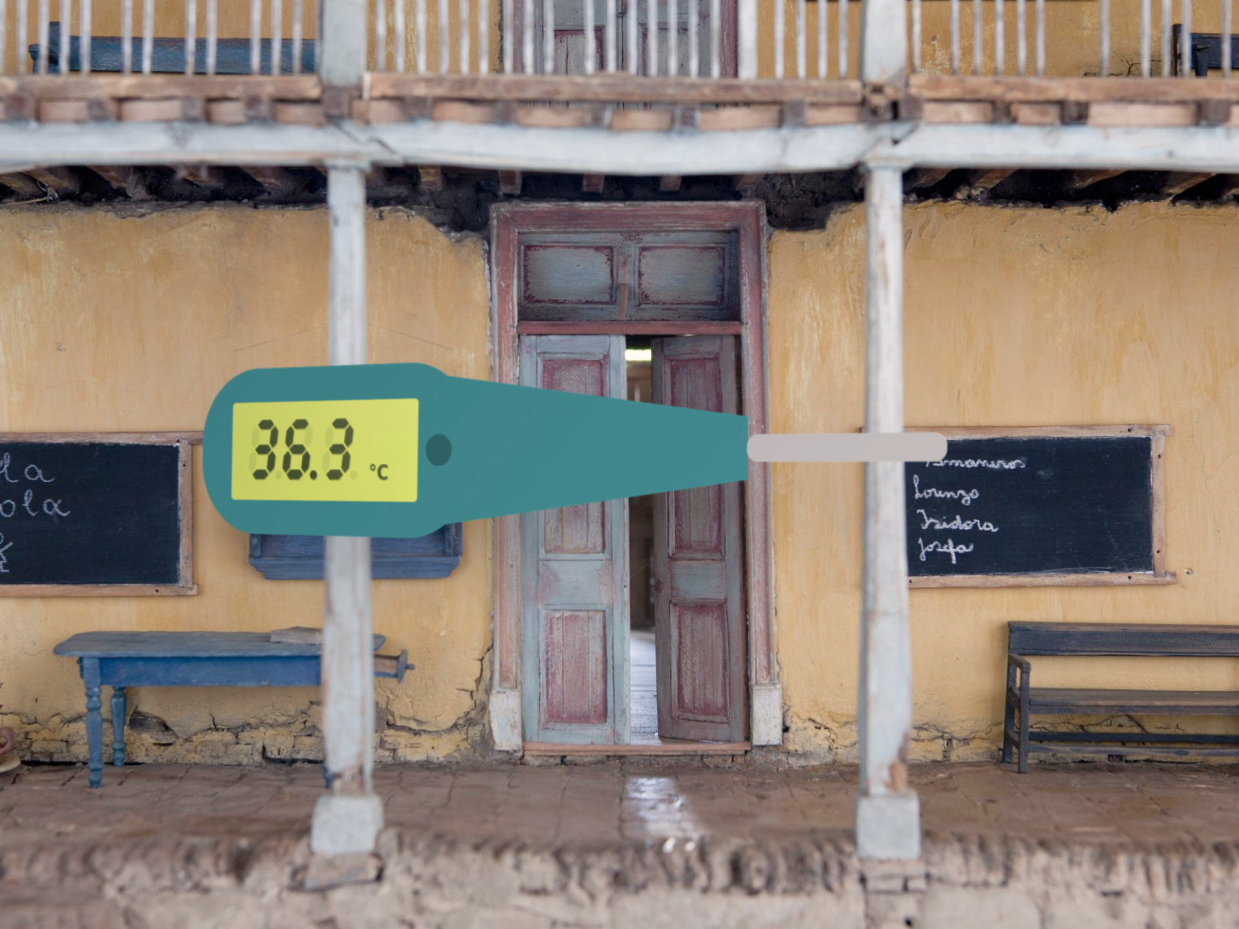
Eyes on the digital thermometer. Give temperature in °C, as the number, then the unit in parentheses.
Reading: 36.3 (°C)
